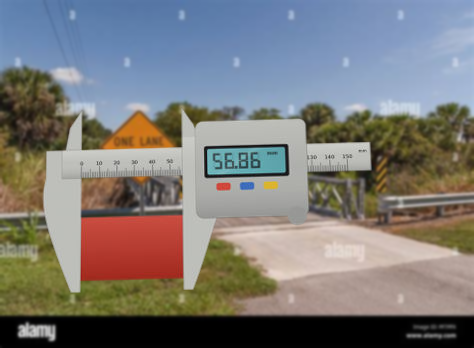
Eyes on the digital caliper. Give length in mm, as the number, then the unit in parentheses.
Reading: 56.86 (mm)
